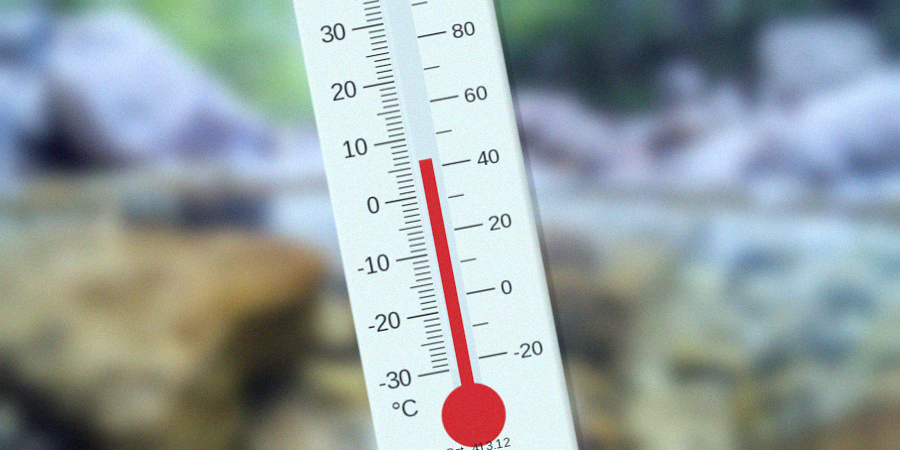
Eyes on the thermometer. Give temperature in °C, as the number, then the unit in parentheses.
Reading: 6 (°C)
